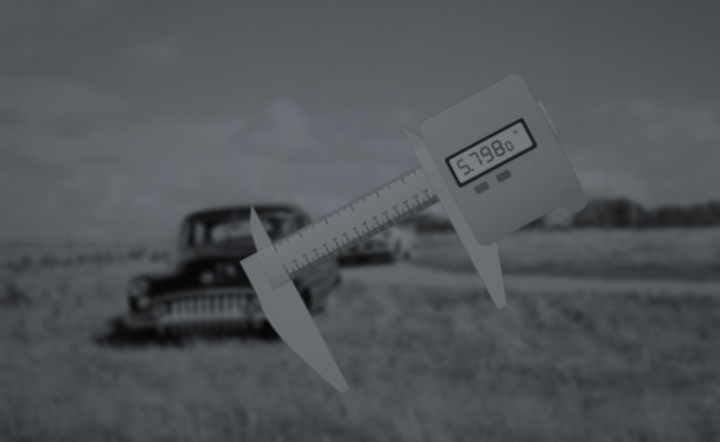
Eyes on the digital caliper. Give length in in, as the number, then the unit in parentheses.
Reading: 5.7980 (in)
